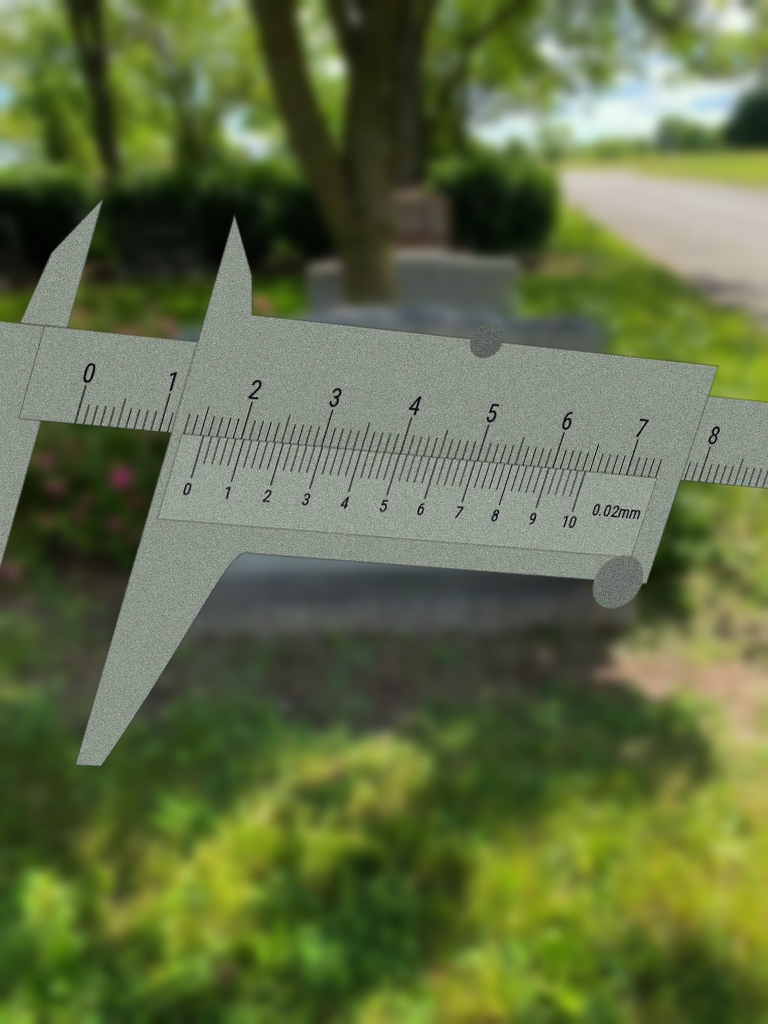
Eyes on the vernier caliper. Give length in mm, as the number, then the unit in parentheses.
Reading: 15.4 (mm)
